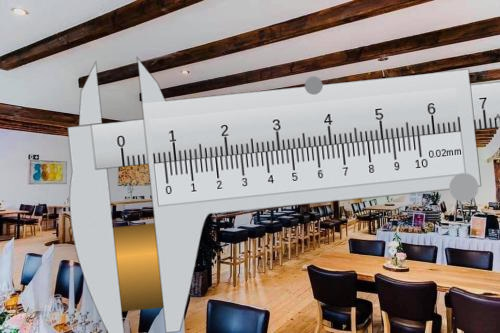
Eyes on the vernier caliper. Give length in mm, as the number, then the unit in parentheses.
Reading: 8.0 (mm)
